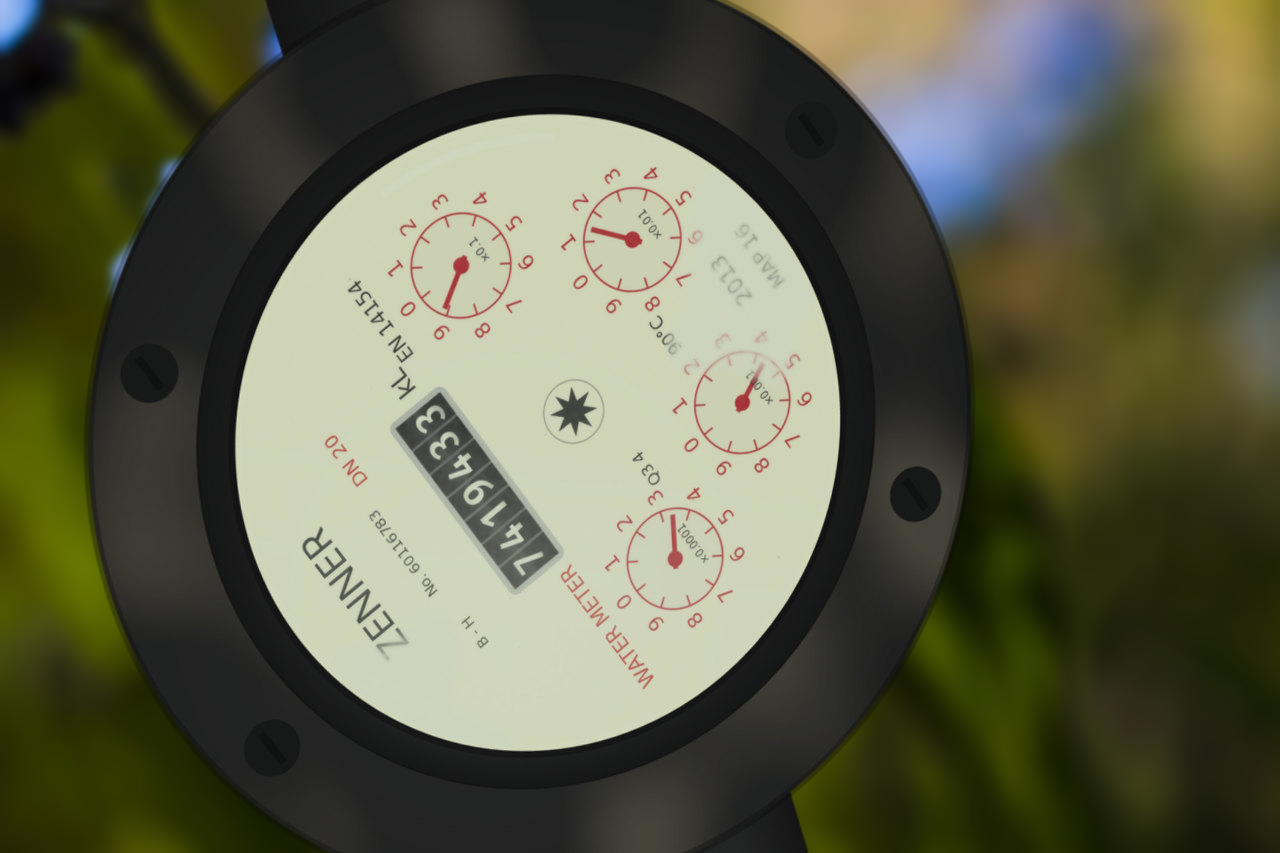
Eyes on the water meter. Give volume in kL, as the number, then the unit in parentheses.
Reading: 7419432.9143 (kL)
